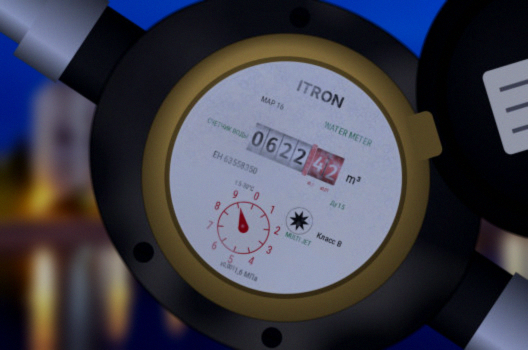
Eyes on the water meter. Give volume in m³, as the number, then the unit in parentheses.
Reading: 622.419 (m³)
